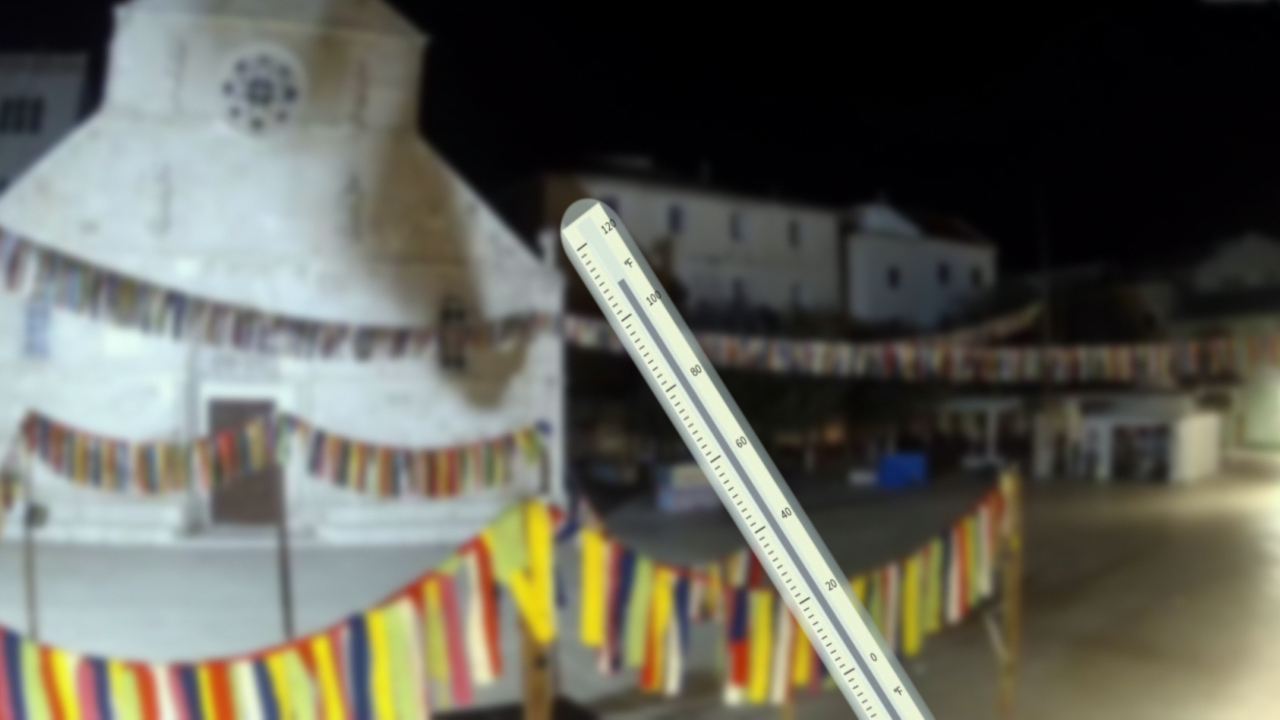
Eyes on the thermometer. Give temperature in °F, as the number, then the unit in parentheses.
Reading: 108 (°F)
